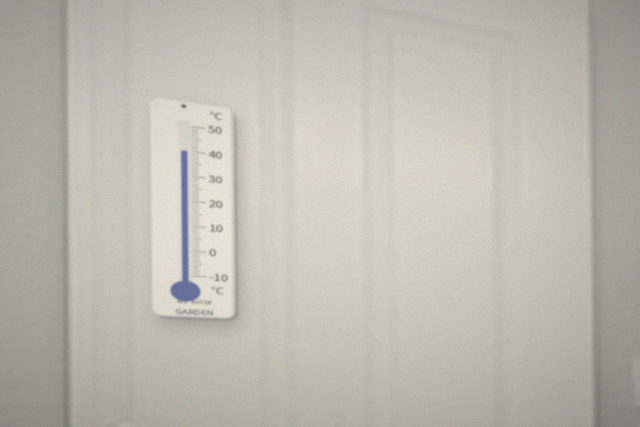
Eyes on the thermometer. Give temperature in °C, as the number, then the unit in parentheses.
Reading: 40 (°C)
